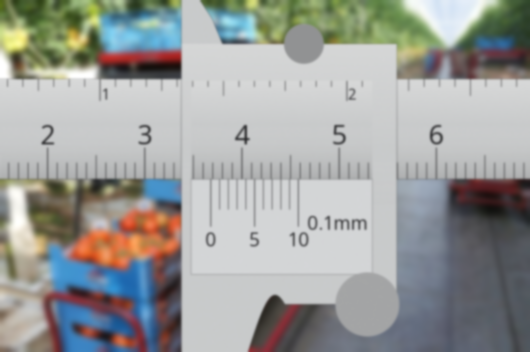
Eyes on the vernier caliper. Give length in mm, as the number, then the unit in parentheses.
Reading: 36.8 (mm)
